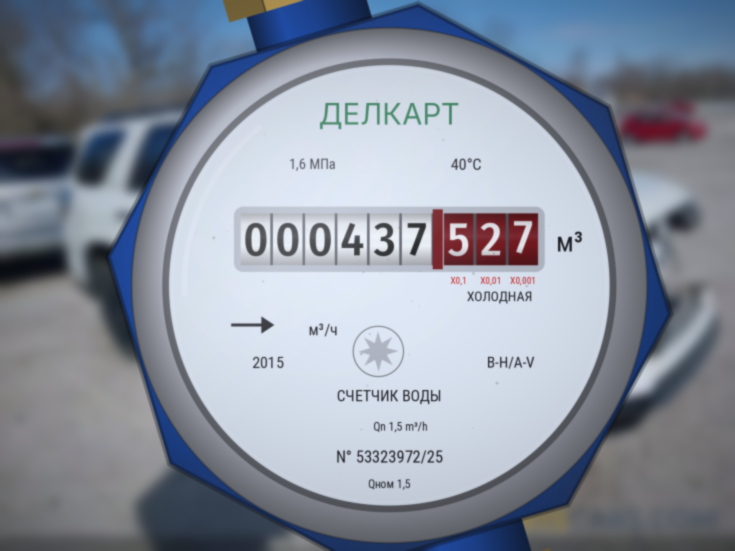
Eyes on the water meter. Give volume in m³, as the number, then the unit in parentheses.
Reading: 437.527 (m³)
